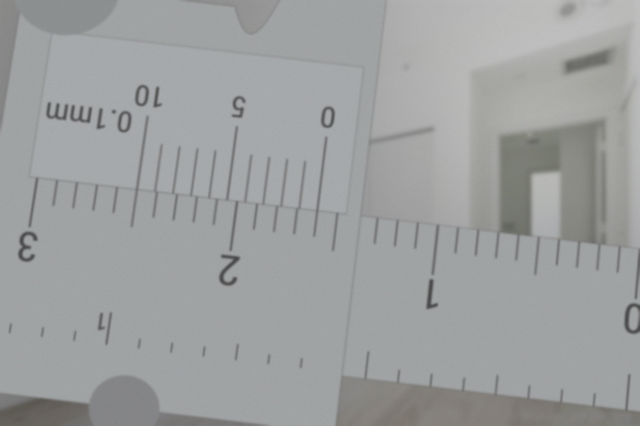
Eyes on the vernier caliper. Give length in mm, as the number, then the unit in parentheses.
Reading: 16.0 (mm)
